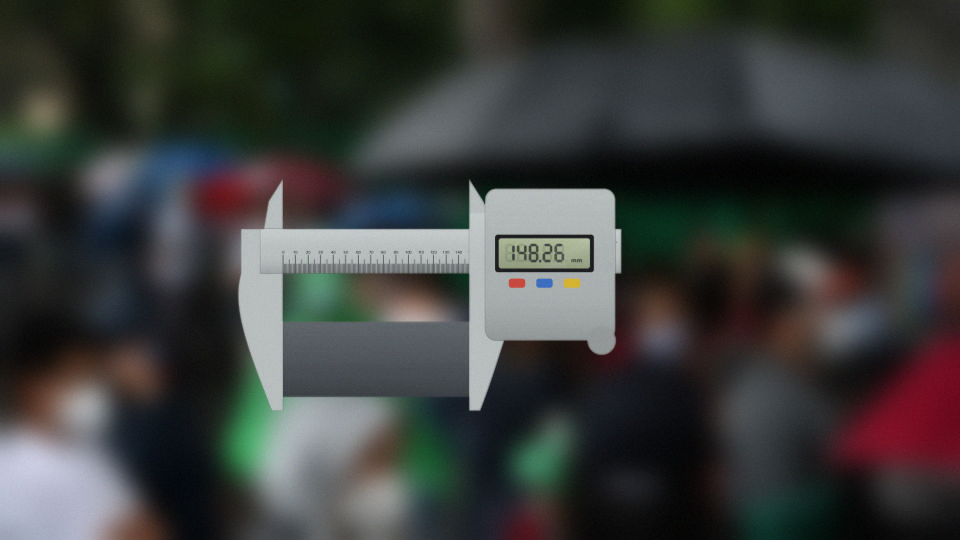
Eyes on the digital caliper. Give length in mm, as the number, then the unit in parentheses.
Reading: 148.26 (mm)
